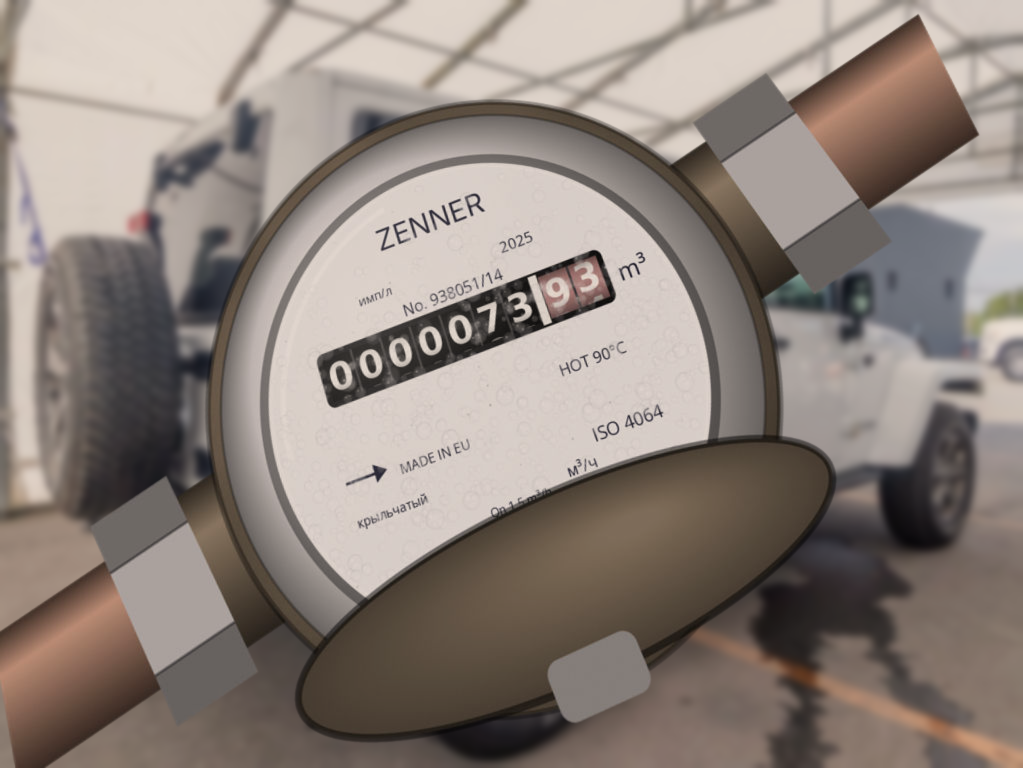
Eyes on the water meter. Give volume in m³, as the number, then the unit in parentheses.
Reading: 73.93 (m³)
